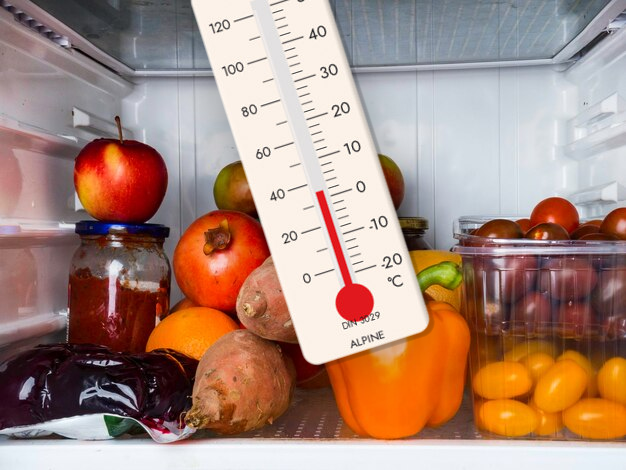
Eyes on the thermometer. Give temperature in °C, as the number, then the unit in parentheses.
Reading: 2 (°C)
